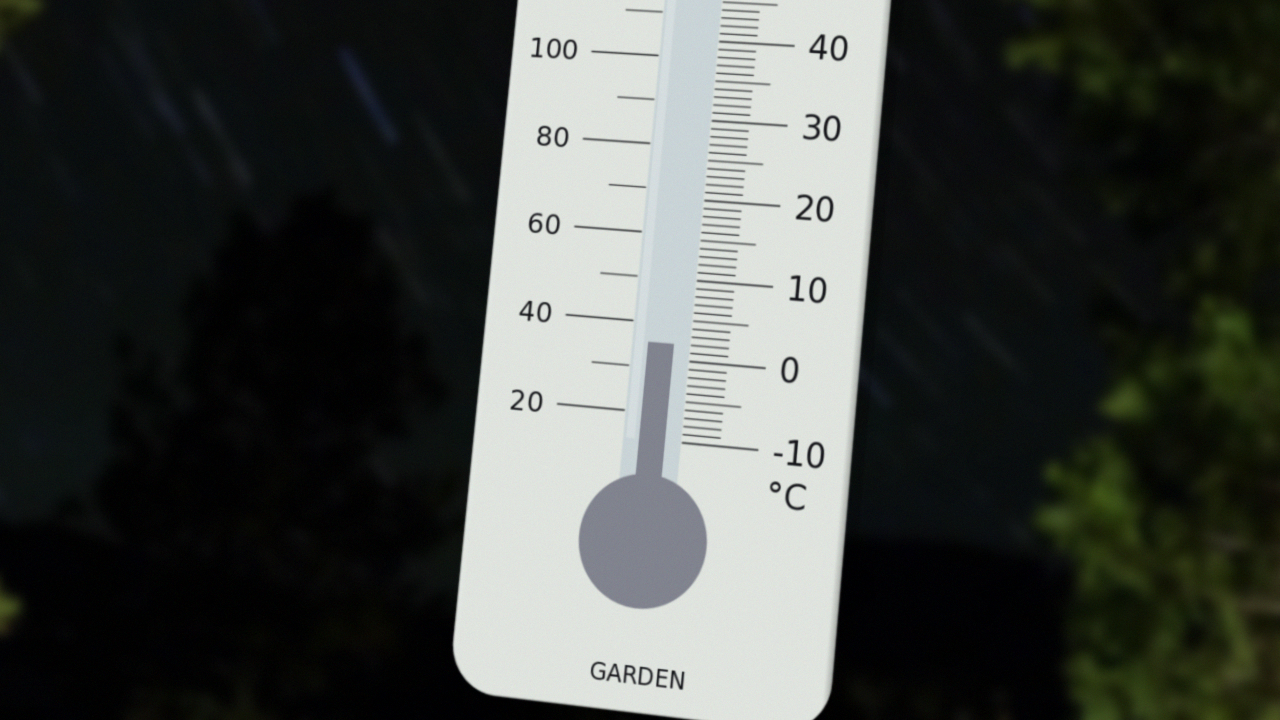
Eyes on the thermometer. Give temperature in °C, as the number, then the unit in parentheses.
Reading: 2 (°C)
